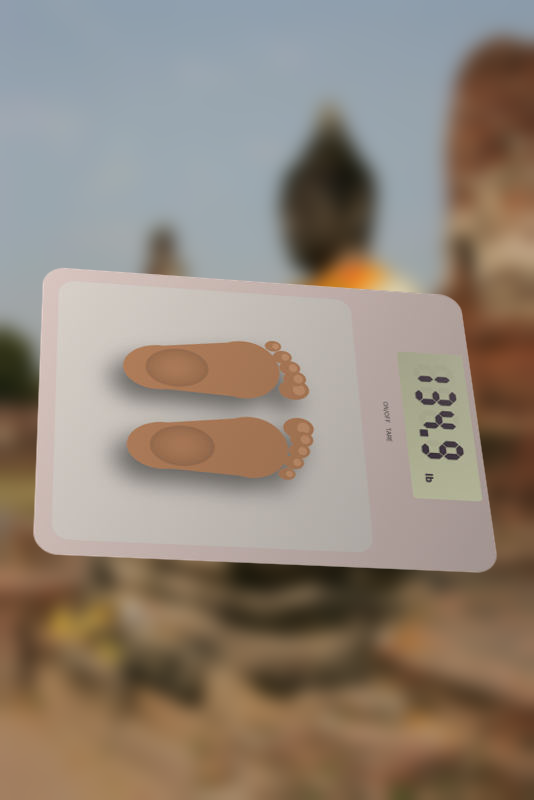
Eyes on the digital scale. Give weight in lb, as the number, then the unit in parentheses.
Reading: 134.9 (lb)
